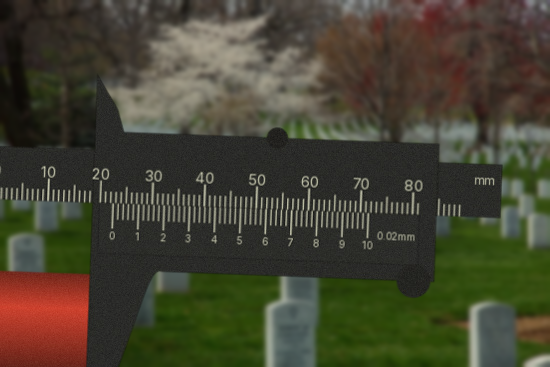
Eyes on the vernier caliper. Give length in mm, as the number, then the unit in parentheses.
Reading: 22.5 (mm)
